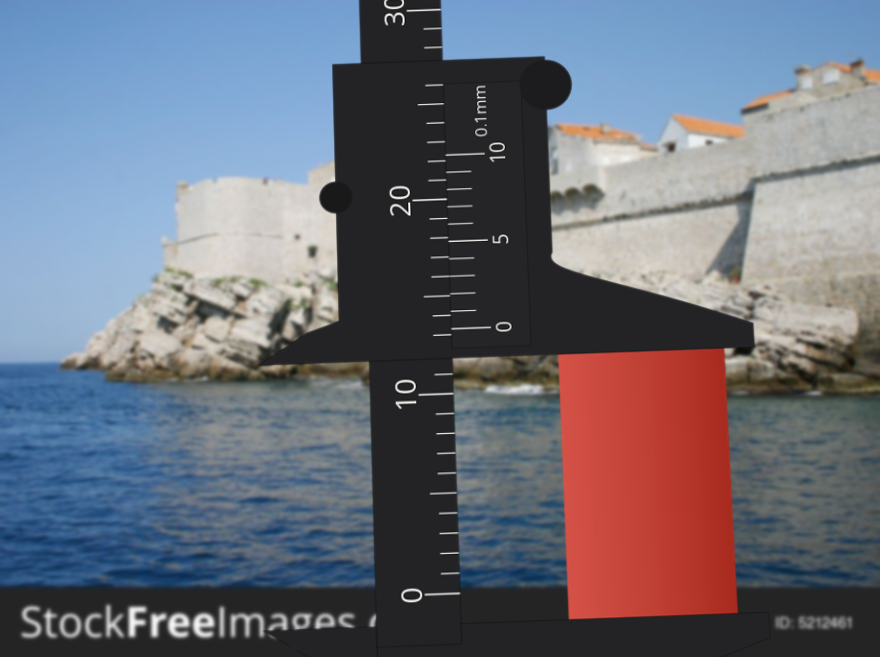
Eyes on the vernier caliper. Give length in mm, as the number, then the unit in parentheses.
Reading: 13.3 (mm)
